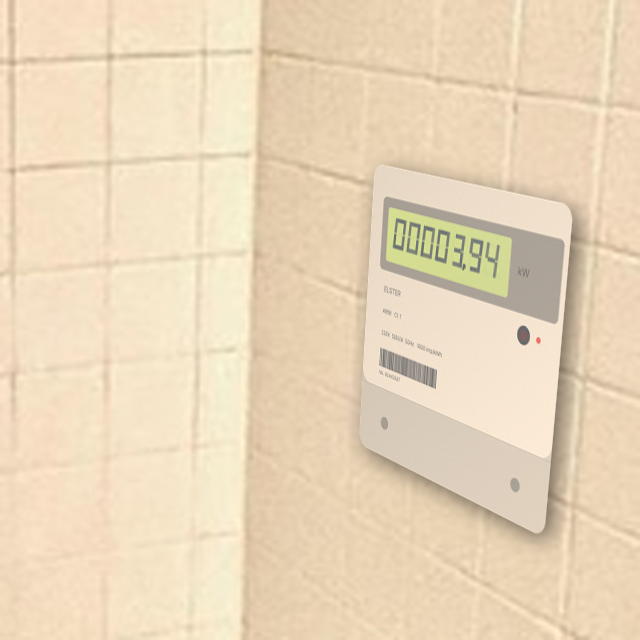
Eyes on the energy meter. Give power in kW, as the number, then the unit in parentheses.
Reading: 3.94 (kW)
